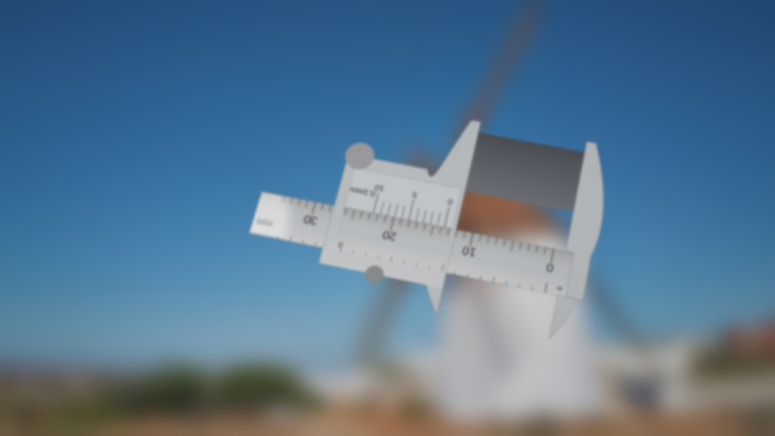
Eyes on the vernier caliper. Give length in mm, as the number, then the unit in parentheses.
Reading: 13.6 (mm)
